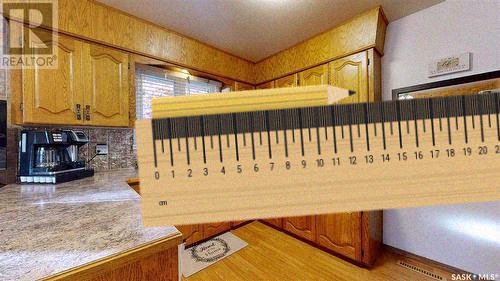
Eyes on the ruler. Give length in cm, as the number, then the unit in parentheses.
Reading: 12.5 (cm)
